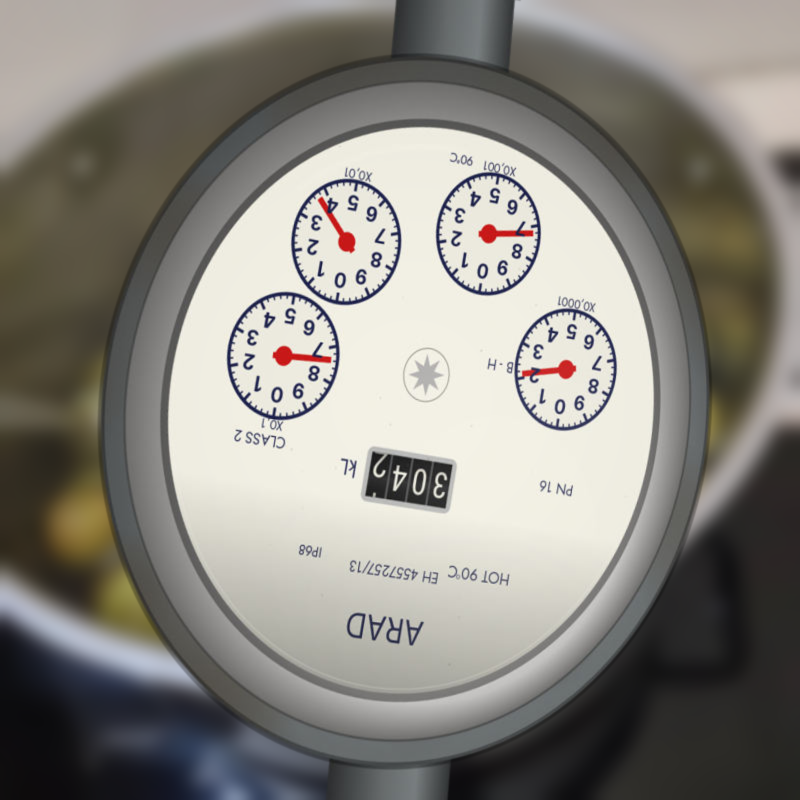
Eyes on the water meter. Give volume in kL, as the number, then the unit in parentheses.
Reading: 3041.7372 (kL)
